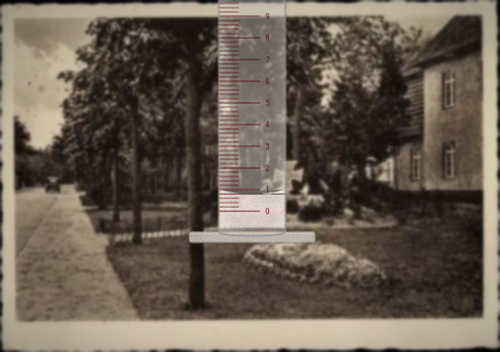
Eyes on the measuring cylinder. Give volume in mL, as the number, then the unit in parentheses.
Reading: 0.8 (mL)
